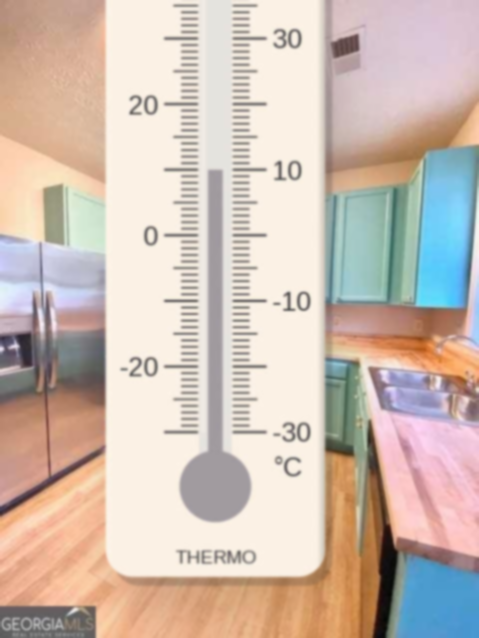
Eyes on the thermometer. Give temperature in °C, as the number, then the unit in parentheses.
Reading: 10 (°C)
